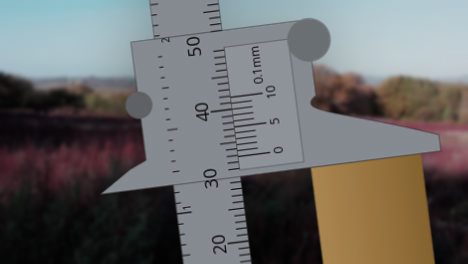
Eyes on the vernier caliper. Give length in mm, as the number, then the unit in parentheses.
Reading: 32.8 (mm)
